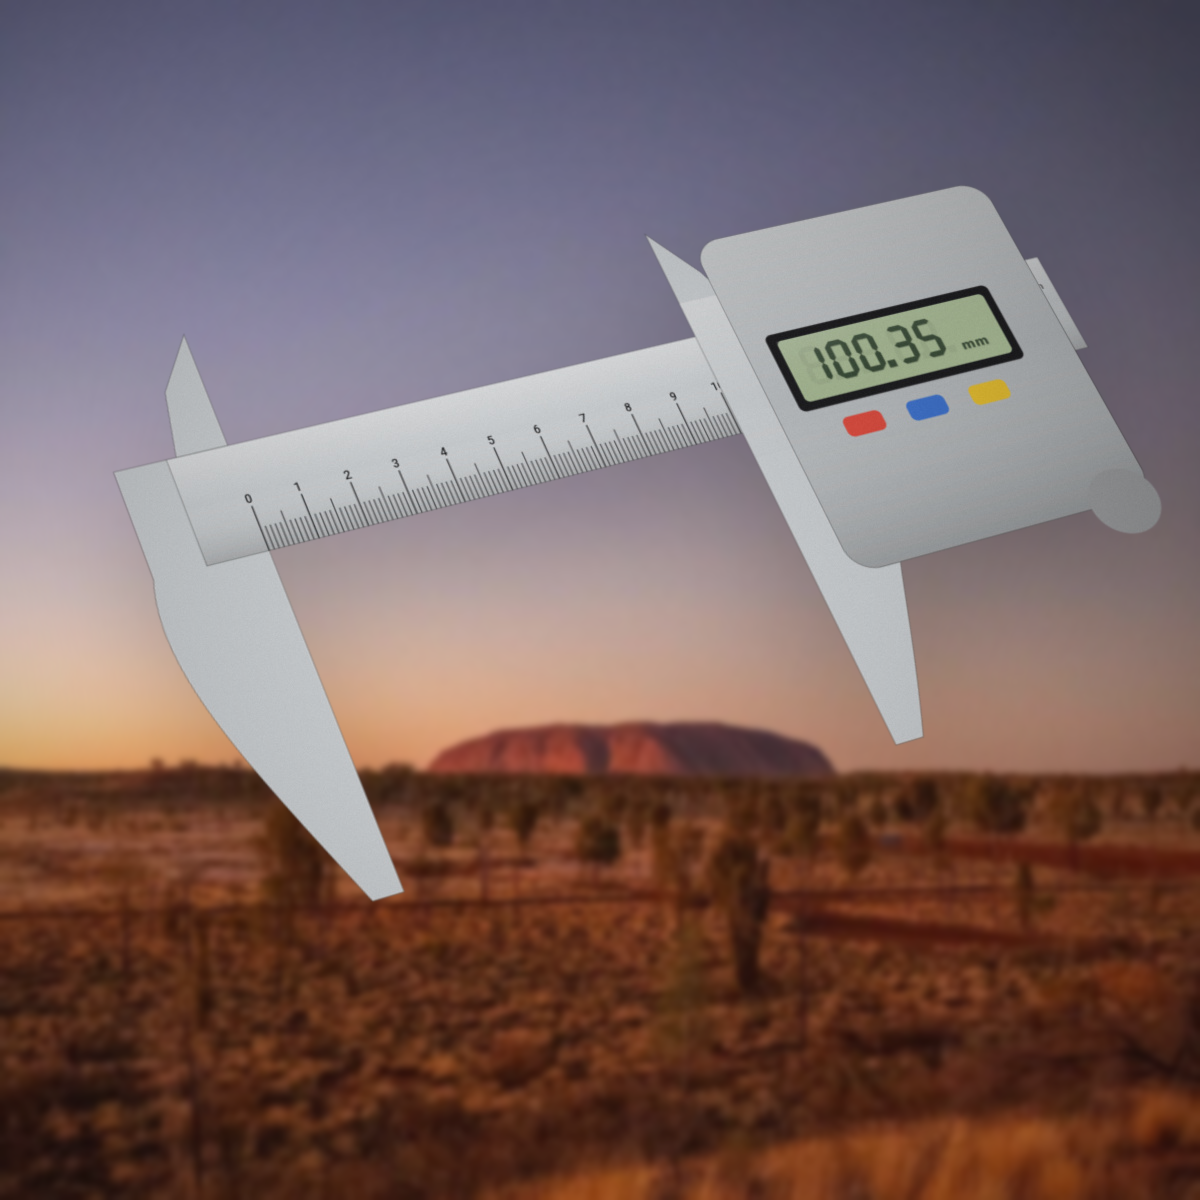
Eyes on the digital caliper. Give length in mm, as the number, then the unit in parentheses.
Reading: 100.35 (mm)
